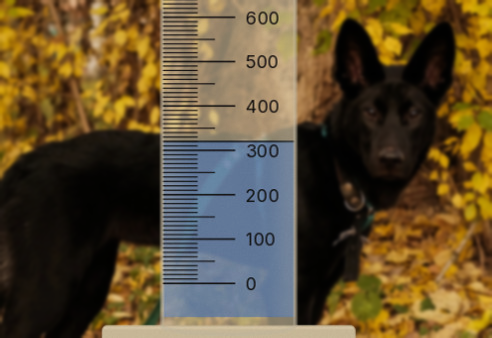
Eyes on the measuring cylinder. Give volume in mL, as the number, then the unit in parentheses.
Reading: 320 (mL)
